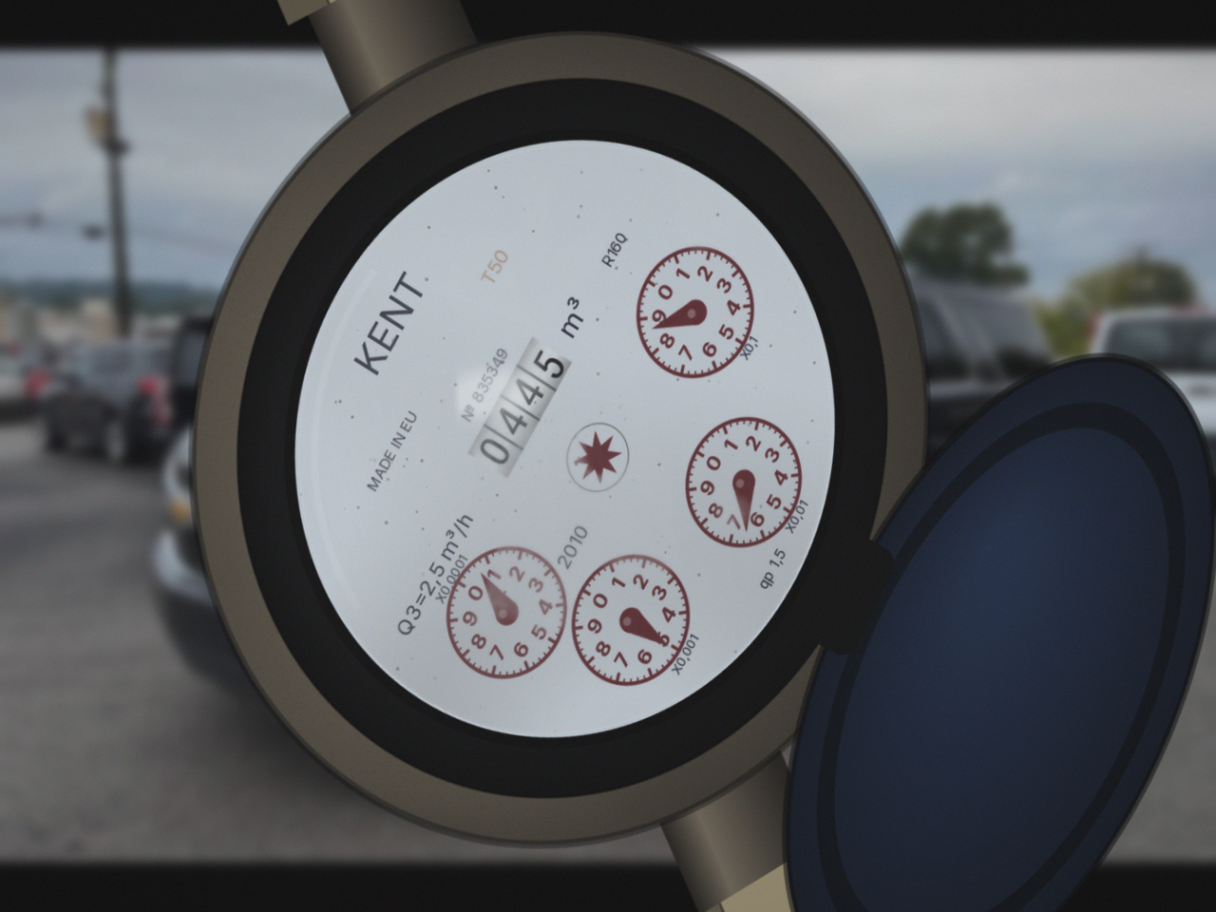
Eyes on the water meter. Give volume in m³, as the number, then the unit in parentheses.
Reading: 444.8650 (m³)
